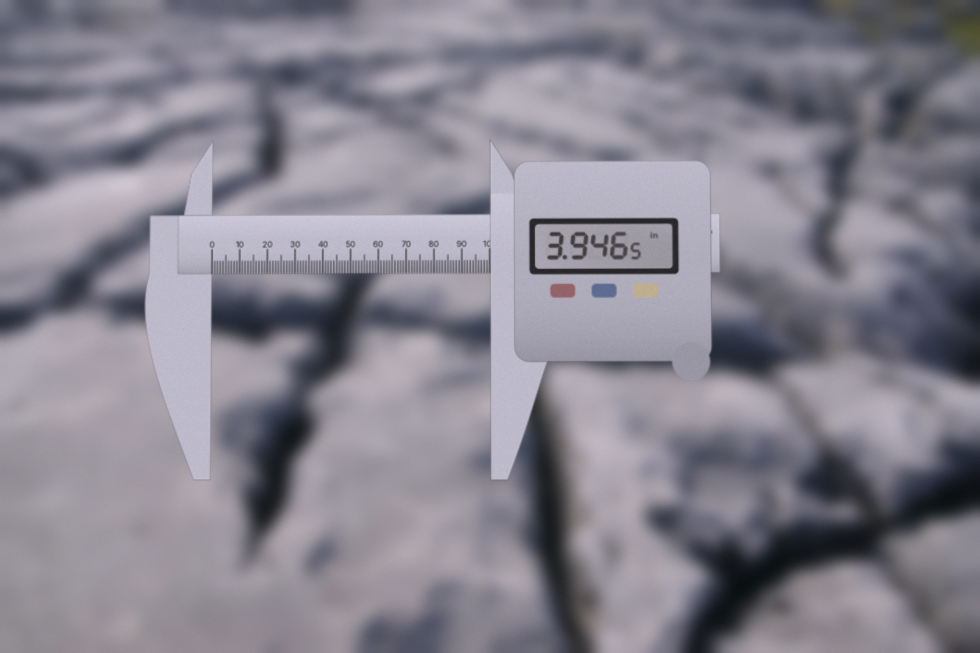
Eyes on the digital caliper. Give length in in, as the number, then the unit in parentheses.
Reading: 3.9465 (in)
